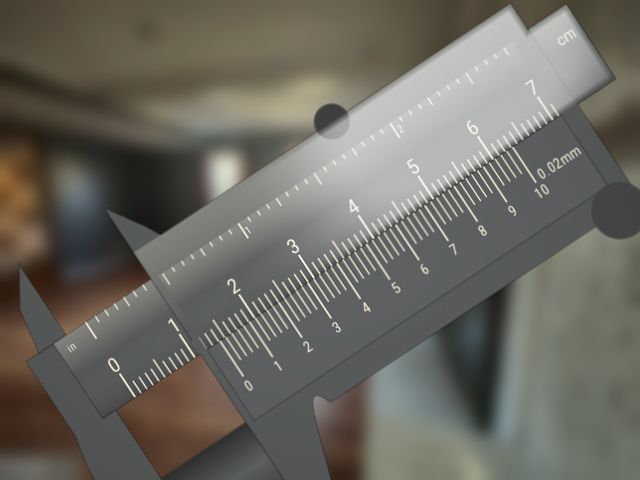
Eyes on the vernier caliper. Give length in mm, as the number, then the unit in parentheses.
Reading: 14.2 (mm)
